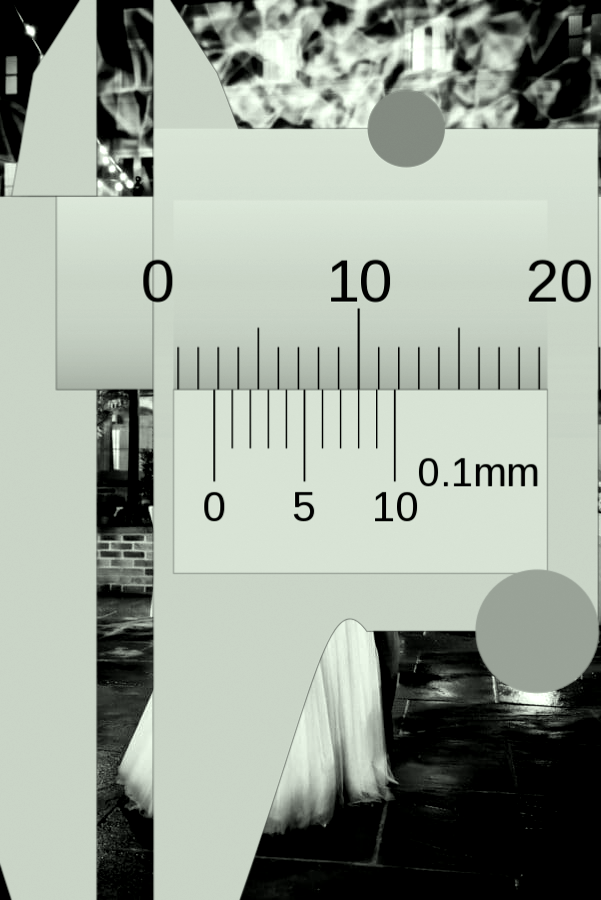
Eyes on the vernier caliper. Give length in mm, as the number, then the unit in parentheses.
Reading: 2.8 (mm)
